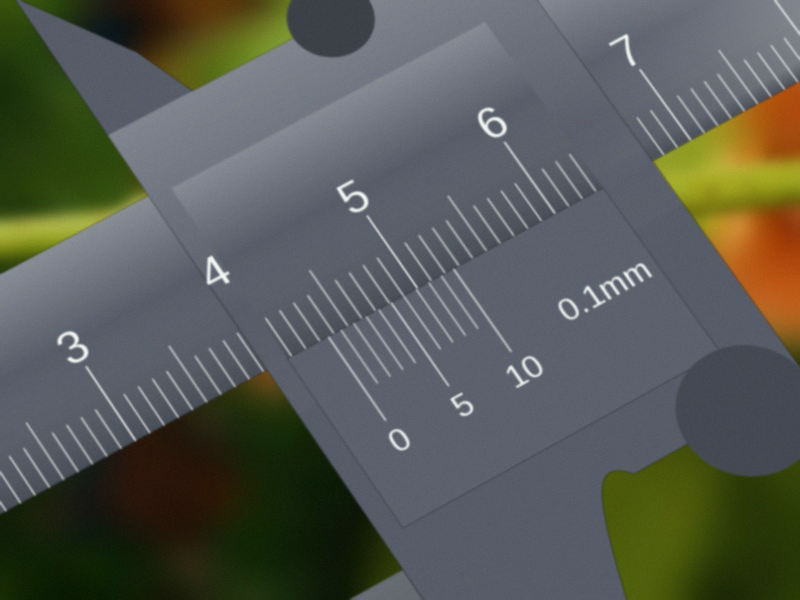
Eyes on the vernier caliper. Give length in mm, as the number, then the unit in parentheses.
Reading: 43.6 (mm)
